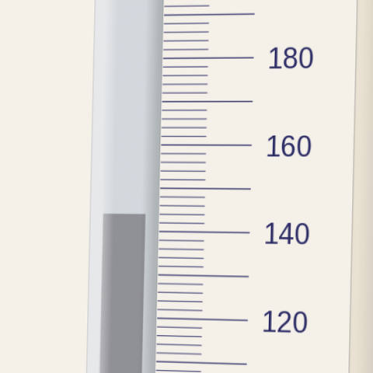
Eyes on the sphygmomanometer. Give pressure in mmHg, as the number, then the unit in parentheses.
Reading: 144 (mmHg)
